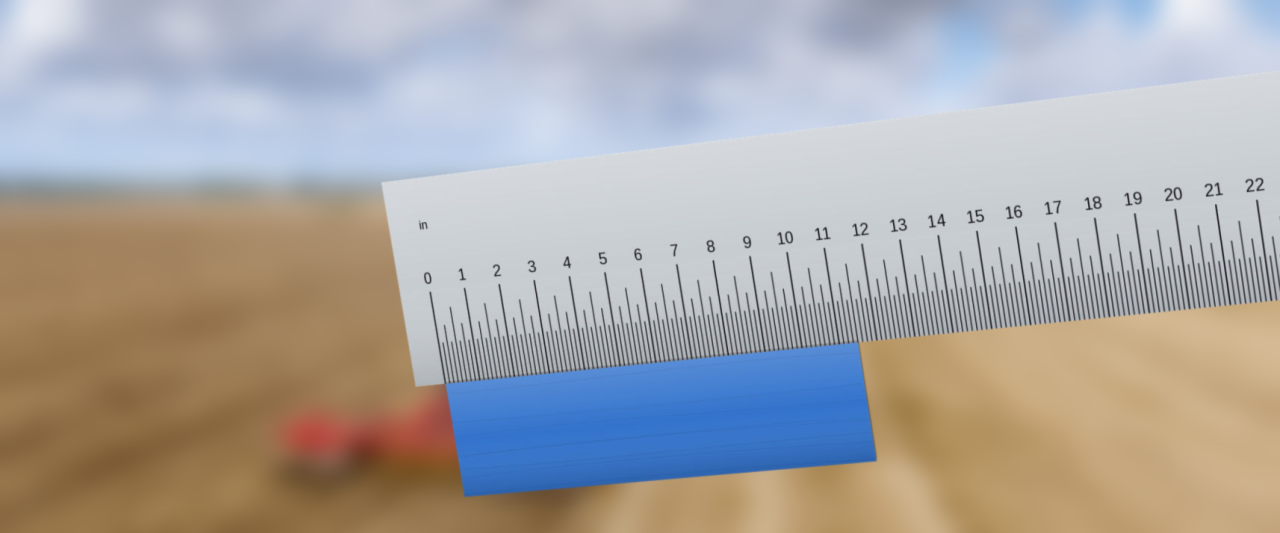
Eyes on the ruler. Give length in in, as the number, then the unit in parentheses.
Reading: 11.5 (in)
